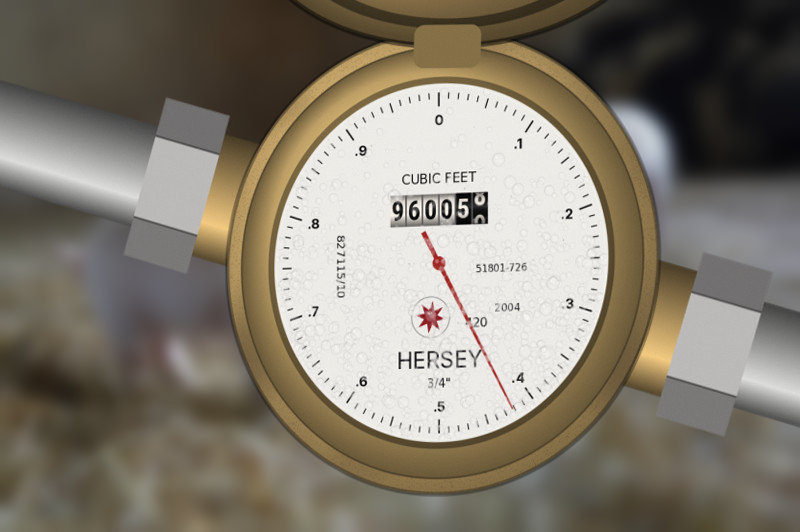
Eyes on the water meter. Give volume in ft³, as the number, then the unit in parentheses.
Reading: 960058.42 (ft³)
